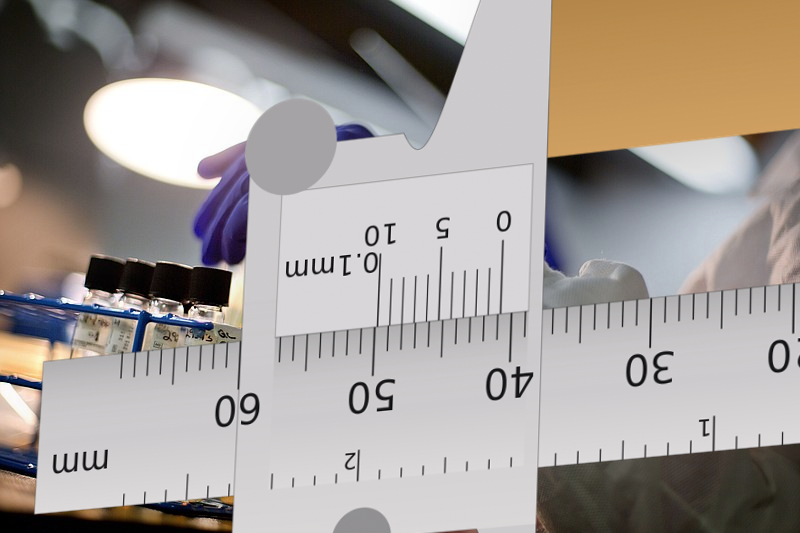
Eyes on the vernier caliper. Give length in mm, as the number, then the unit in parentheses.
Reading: 40.8 (mm)
